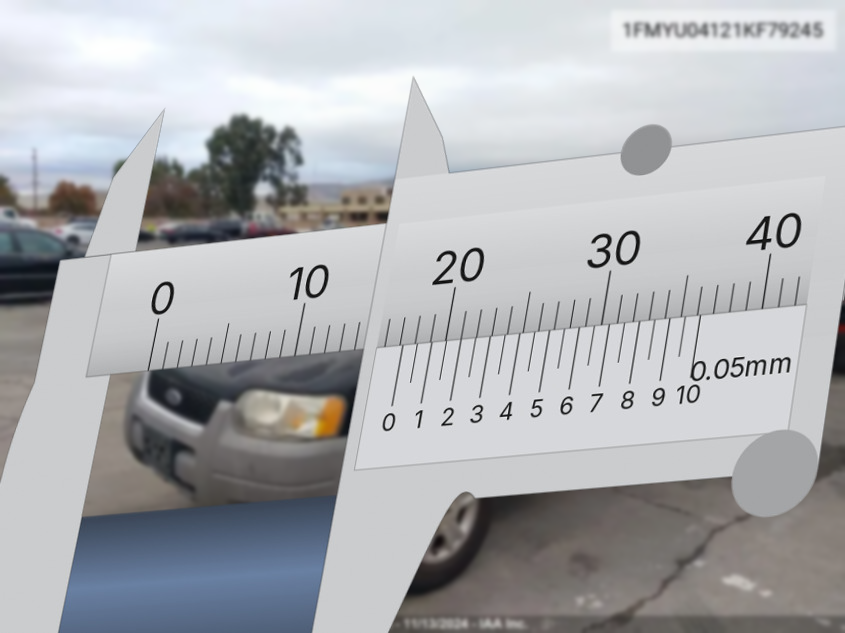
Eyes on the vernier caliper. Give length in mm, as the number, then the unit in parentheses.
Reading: 17.2 (mm)
